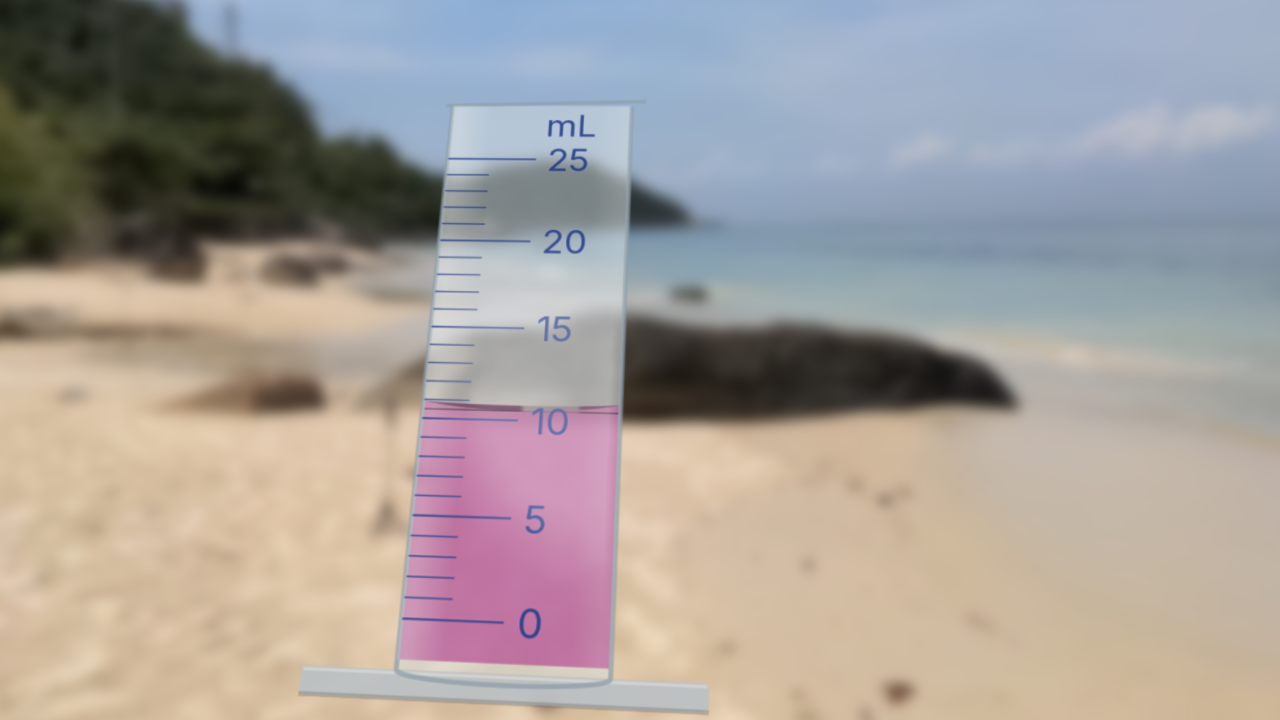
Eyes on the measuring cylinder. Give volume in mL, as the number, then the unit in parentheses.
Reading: 10.5 (mL)
